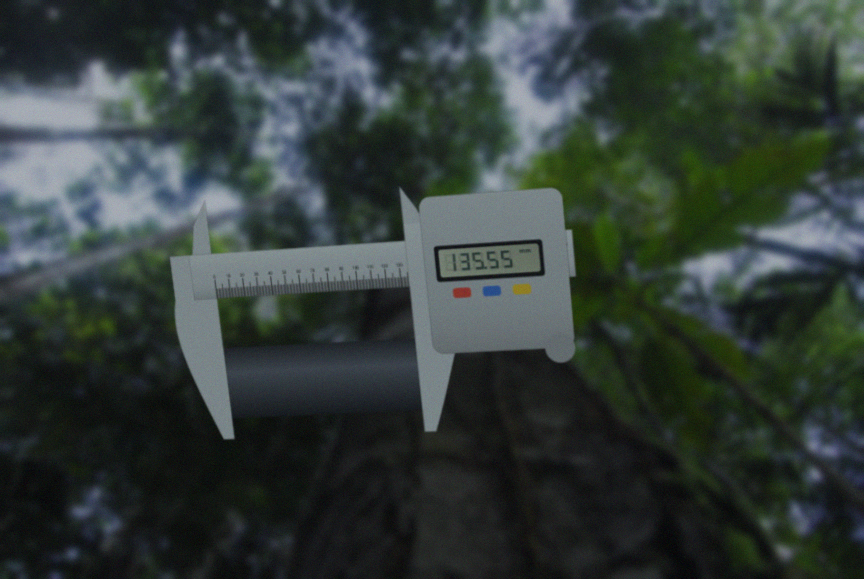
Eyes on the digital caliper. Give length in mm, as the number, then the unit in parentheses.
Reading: 135.55 (mm)
